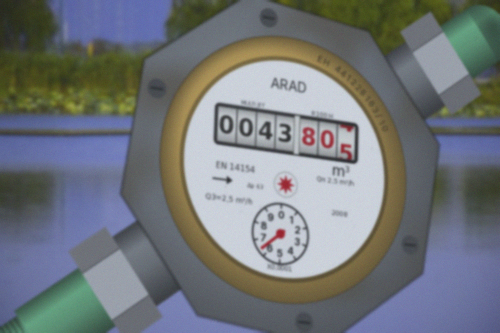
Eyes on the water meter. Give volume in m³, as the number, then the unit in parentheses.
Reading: 43.8046 (m³)
